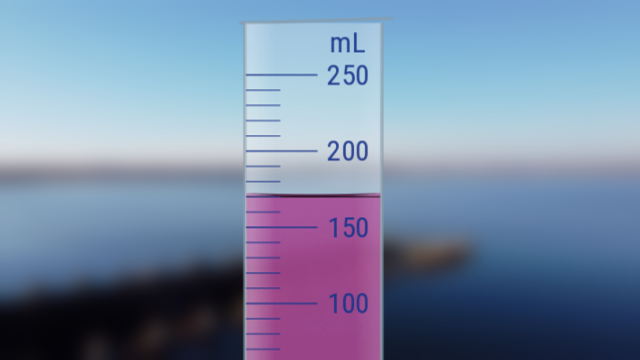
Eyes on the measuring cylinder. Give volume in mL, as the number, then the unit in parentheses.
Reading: 170 (mL)
